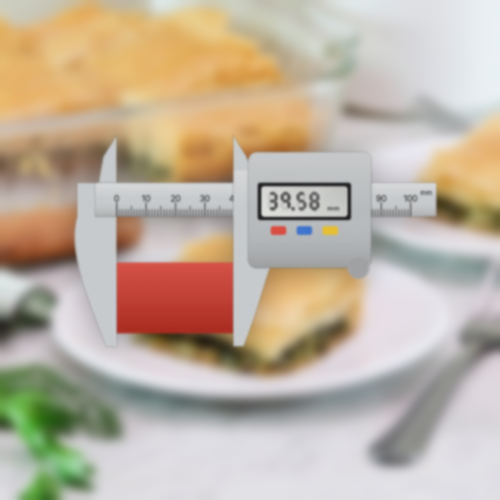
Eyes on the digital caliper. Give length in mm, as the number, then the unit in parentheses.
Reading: 39.58 (mm)
